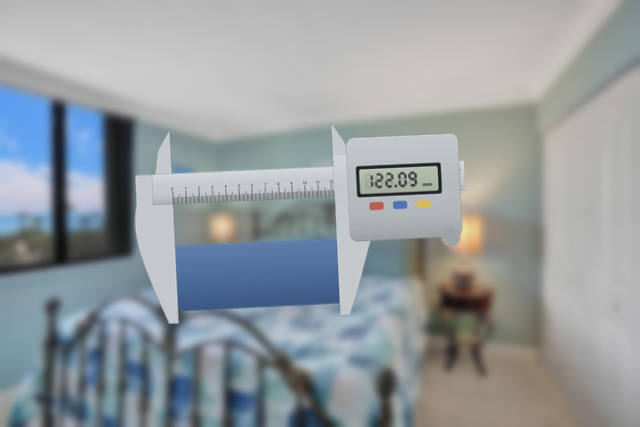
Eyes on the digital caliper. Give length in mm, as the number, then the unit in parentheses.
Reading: 122.09 (mm)
